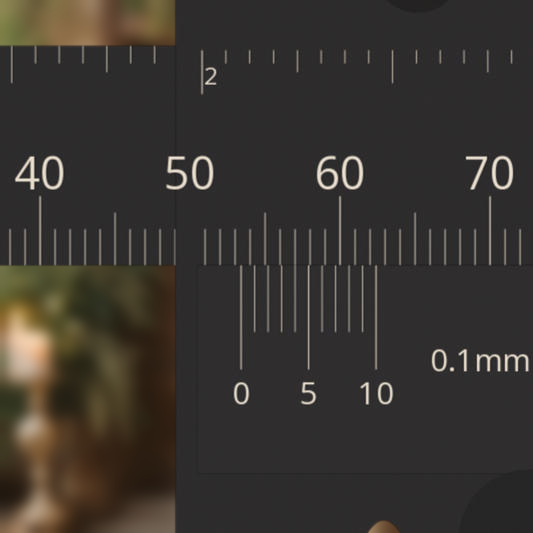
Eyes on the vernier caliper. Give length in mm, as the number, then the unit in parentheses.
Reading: 53.4 (mm)
